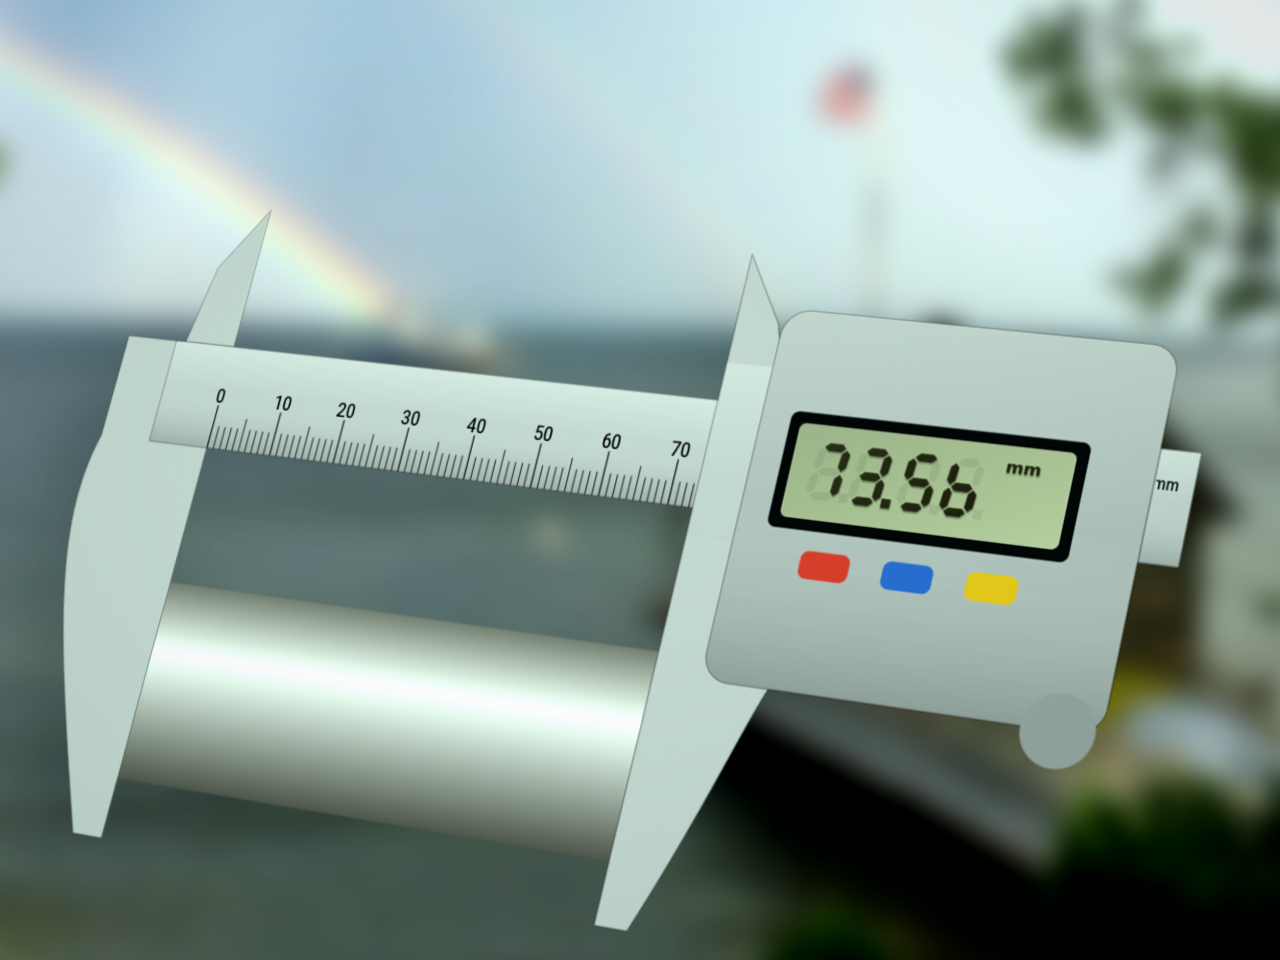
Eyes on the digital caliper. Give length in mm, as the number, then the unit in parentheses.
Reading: 73.56 (mm)
